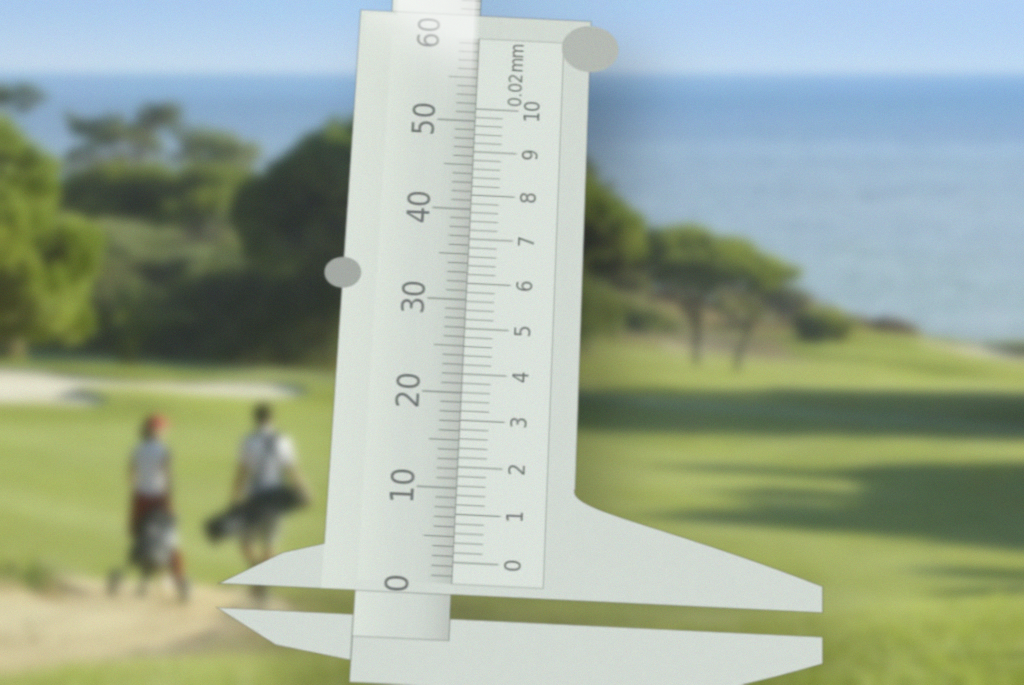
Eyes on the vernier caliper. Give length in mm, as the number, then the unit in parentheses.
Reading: 2.4 (mm)
